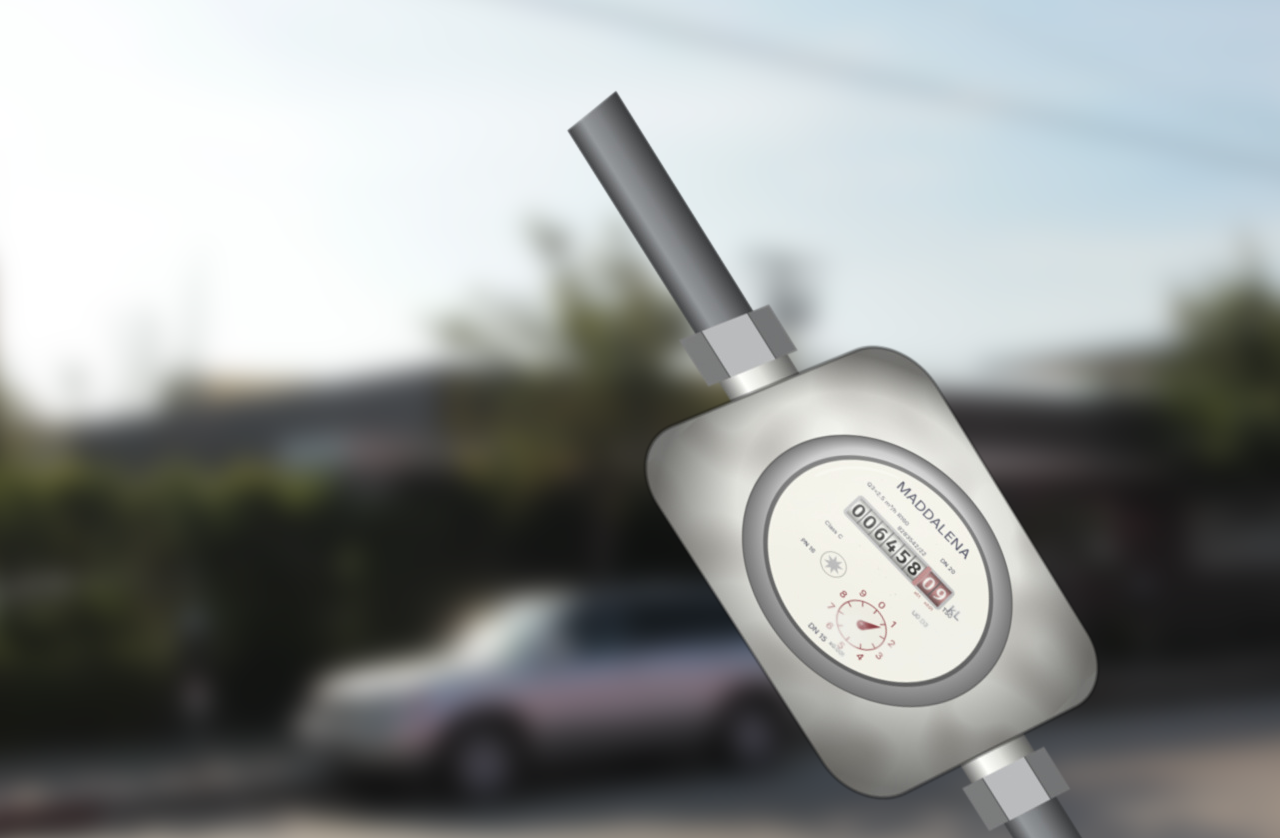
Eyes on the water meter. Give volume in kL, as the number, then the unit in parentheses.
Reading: 6458.091 (kL)
